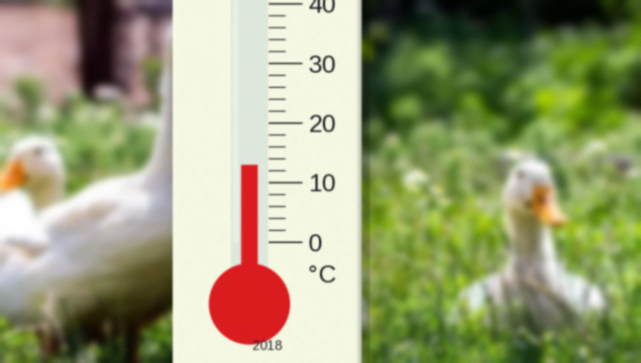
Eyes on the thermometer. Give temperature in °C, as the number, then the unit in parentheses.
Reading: 13 (°C)
